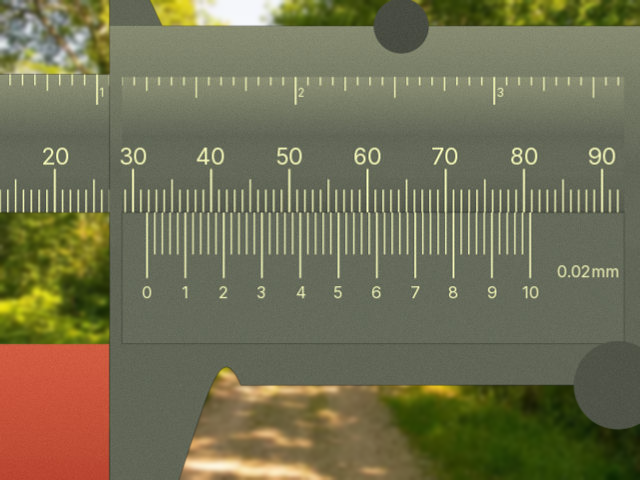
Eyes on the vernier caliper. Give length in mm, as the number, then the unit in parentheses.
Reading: 31.8 (mm)
